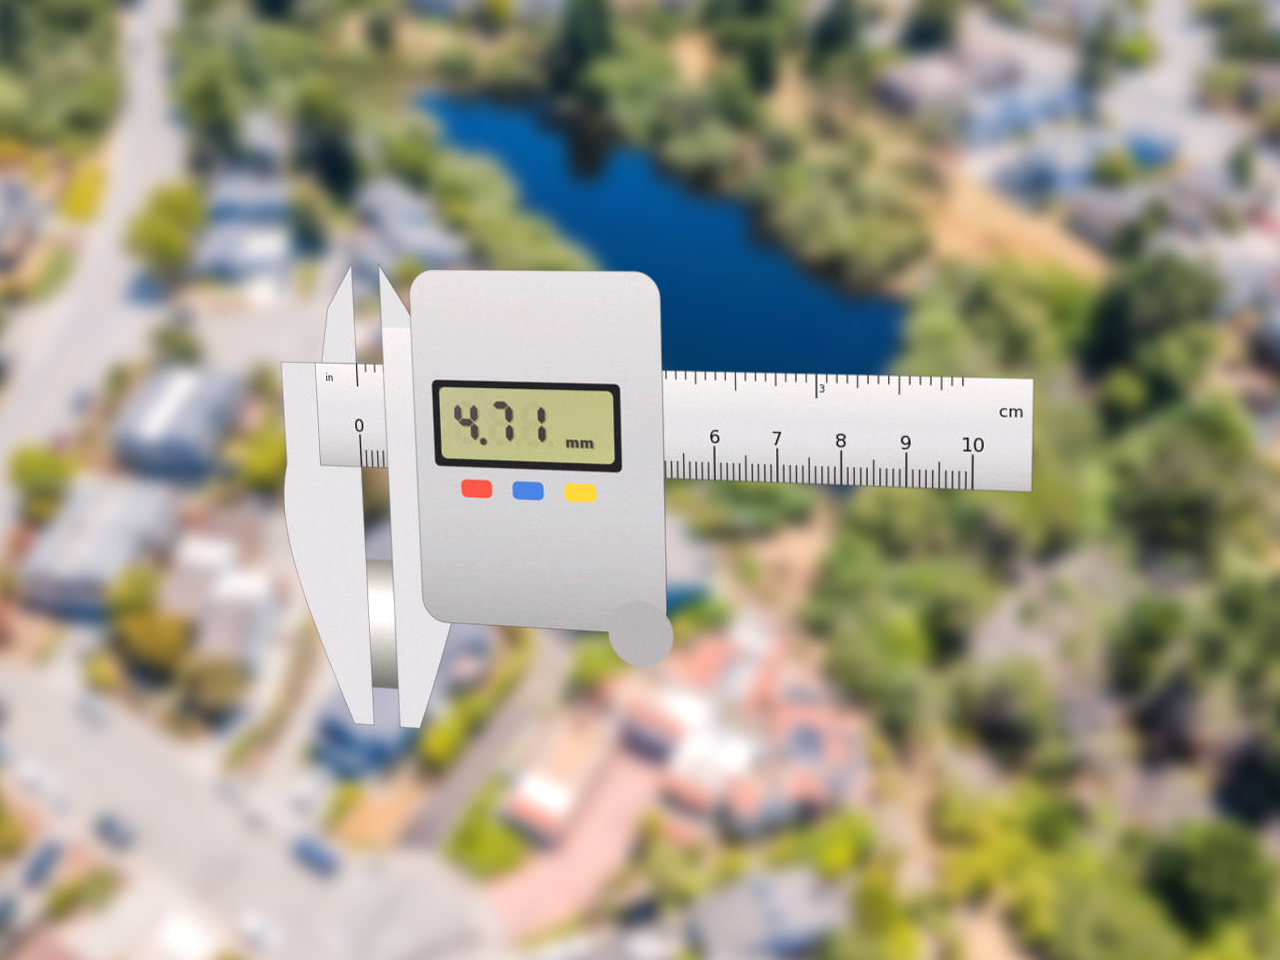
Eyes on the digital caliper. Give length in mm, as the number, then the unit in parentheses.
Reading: 4.71 (mm)
